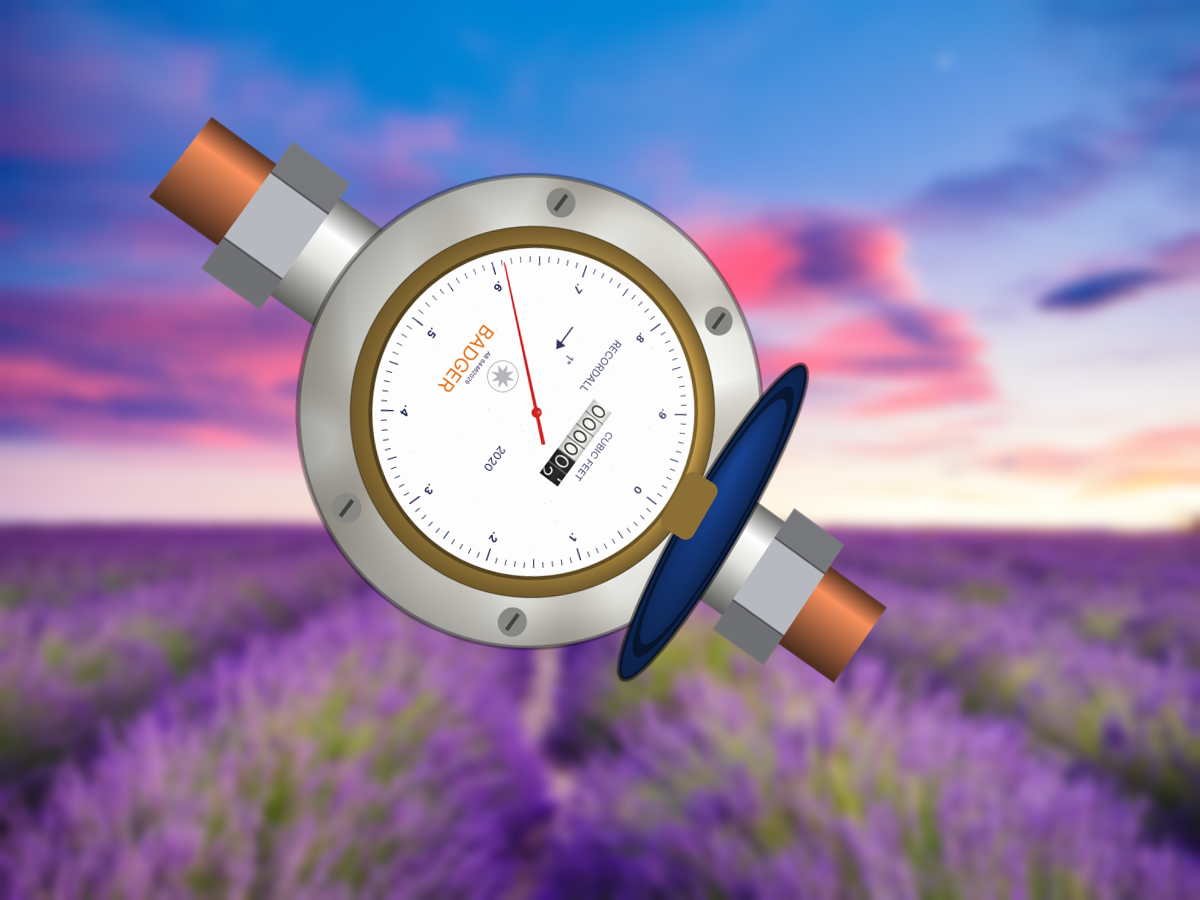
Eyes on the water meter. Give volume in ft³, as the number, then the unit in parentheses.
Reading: 1.61 (ft³)
